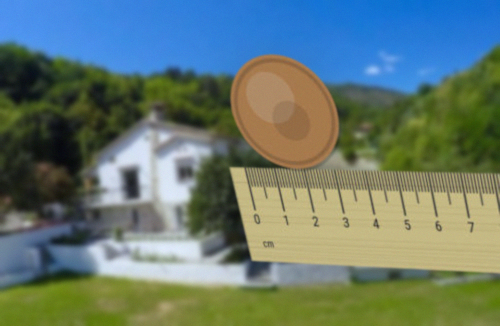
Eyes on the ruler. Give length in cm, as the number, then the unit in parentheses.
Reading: 3.5 (cm)
